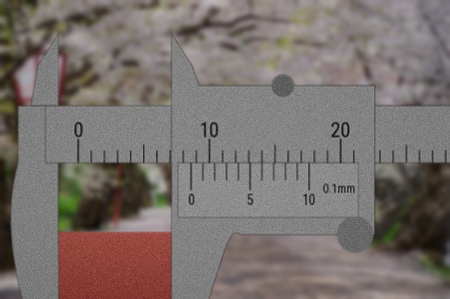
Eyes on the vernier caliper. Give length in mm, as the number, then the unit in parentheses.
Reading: 8.6 (mm)
